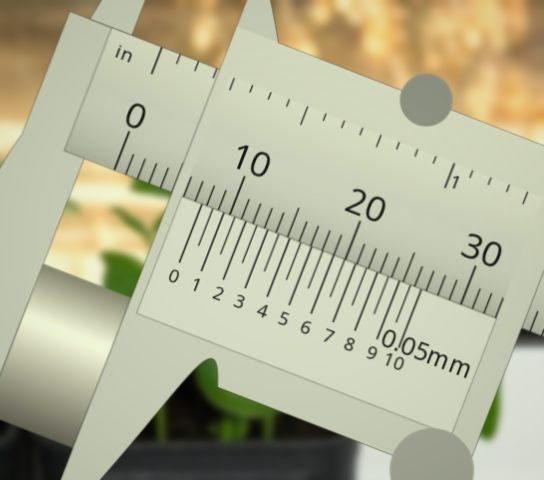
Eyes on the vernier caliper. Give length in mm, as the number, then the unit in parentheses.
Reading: 7.6 (mm)
